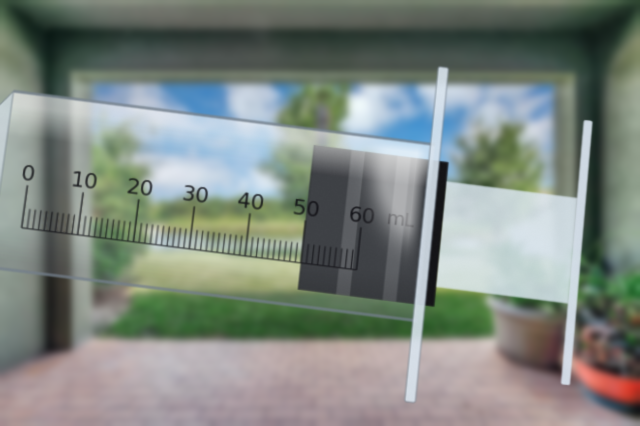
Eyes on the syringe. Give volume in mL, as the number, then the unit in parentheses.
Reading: 50 (mL)
